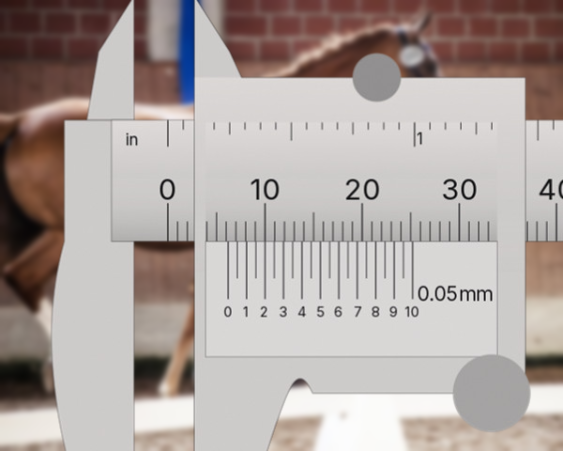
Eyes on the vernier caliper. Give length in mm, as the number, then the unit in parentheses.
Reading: 6.2 (mm)
